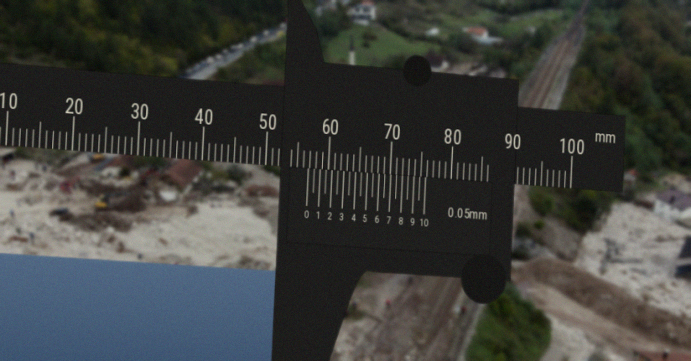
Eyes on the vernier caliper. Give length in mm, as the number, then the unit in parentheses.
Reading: 56.8 (mm)
